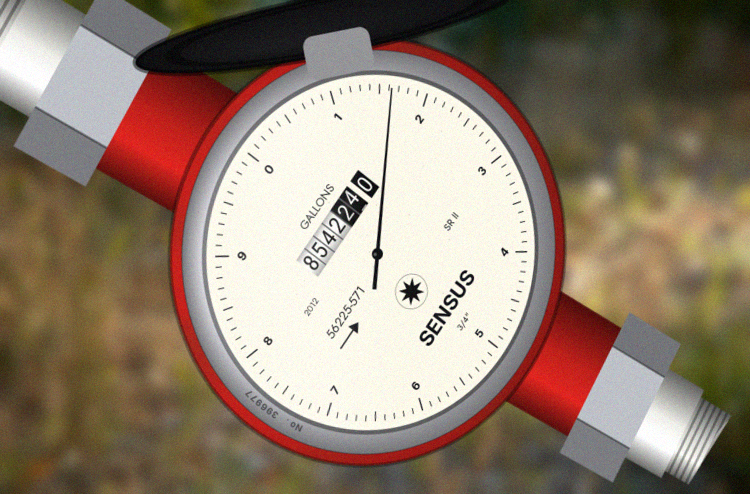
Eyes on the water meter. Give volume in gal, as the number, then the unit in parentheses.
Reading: 8542241.6 (gal)
